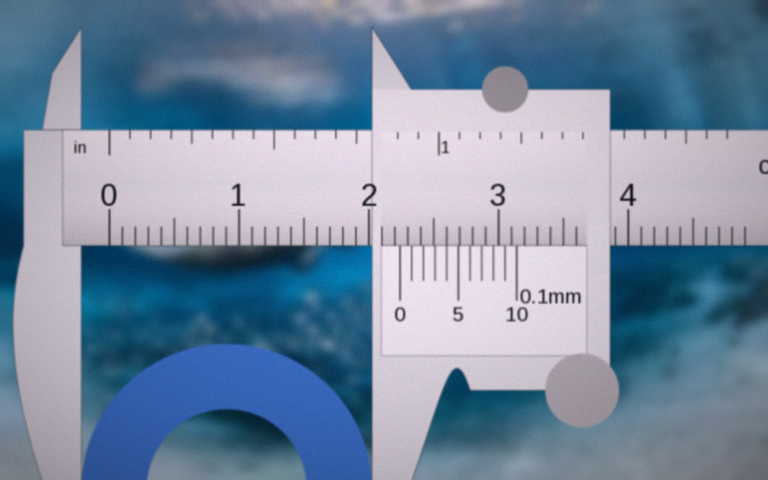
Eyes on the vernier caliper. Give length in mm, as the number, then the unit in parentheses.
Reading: 22.4 (mm)
